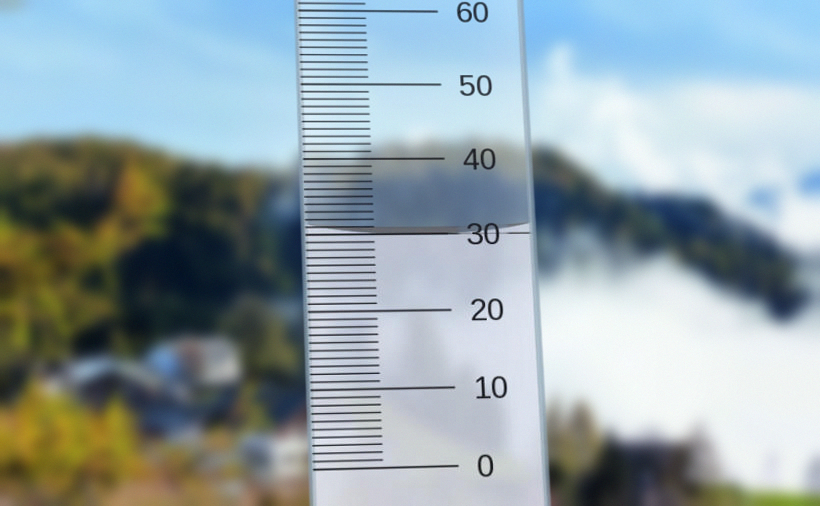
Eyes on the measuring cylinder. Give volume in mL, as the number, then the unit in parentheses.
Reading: 30 (mL)
